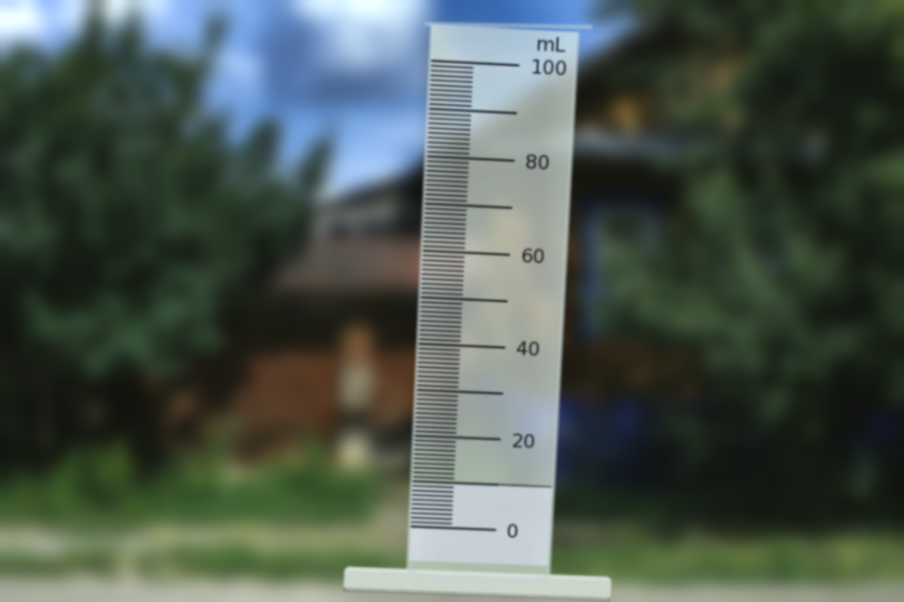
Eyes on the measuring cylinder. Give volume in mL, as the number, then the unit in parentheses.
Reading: 10 (mL)
